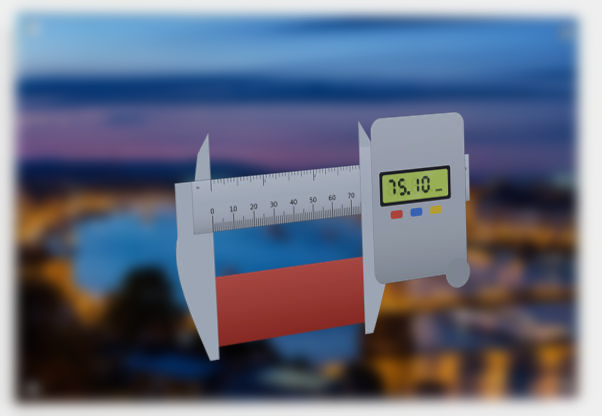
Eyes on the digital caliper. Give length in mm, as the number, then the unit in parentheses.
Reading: 75.10 (mm)
